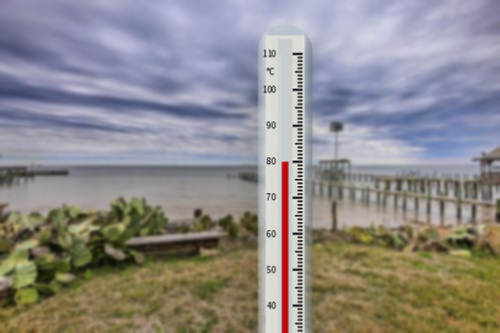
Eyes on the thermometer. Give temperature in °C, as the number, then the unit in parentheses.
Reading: 80 (°C)
